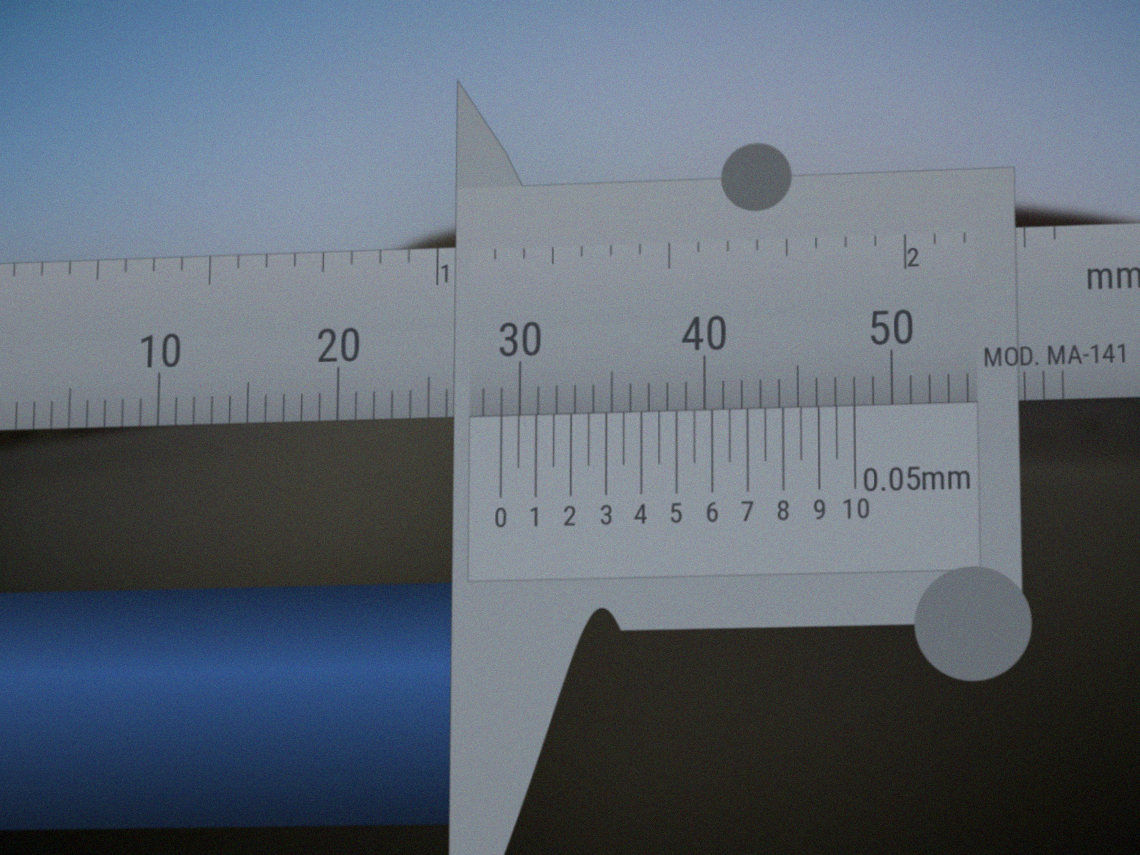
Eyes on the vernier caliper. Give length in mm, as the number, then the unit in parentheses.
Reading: 29.0 (mm)
